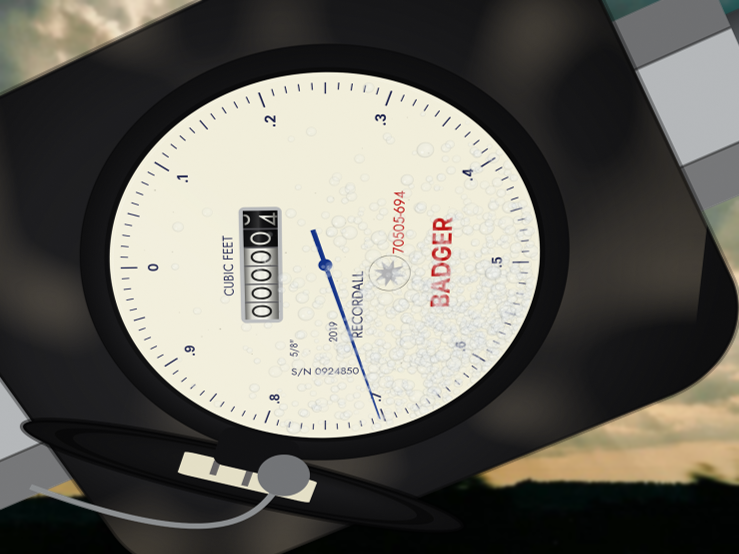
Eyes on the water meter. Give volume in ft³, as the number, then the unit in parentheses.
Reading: 3.70 (ft³)
